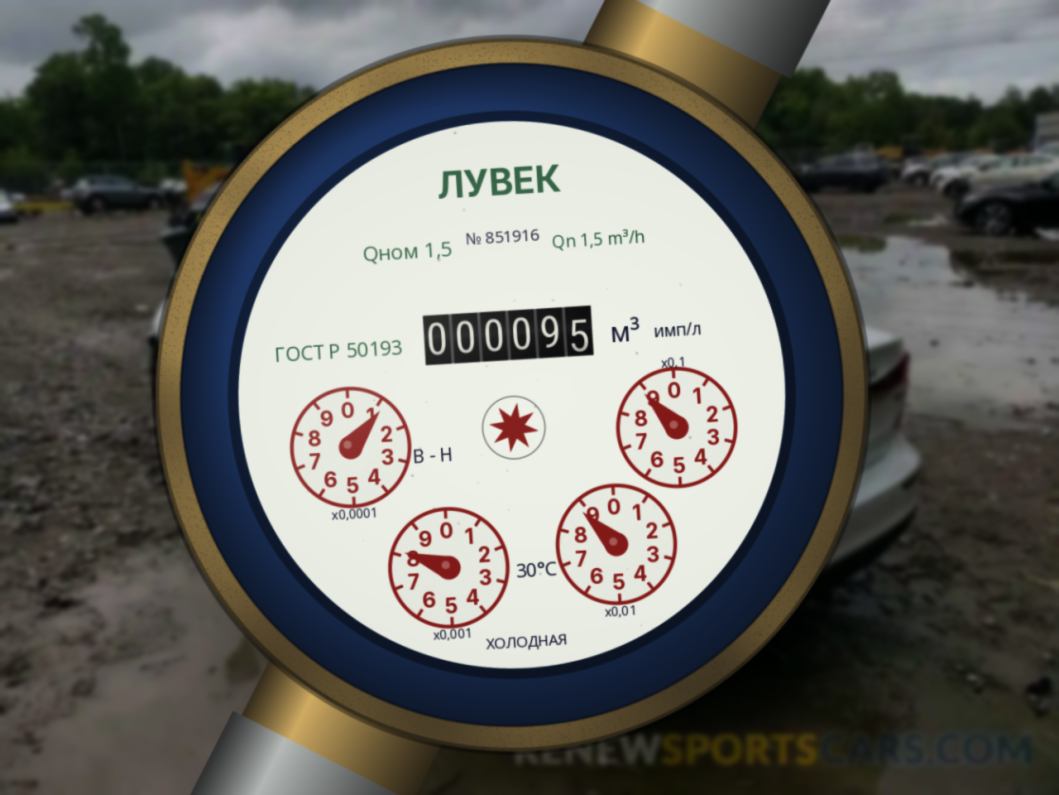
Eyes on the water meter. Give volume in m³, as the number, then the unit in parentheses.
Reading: 94.8881 (m³)
